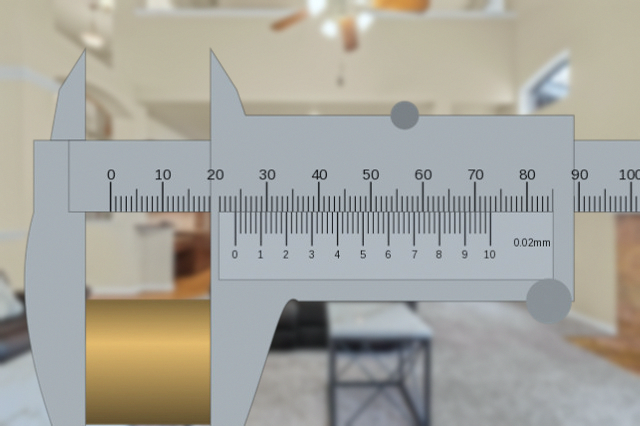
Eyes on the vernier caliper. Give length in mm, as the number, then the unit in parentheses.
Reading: 24.0 (mm)
